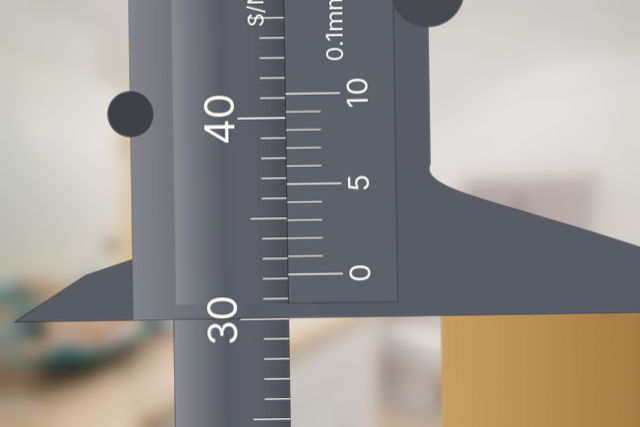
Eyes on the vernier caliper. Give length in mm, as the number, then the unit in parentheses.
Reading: 32.2 (mm)
